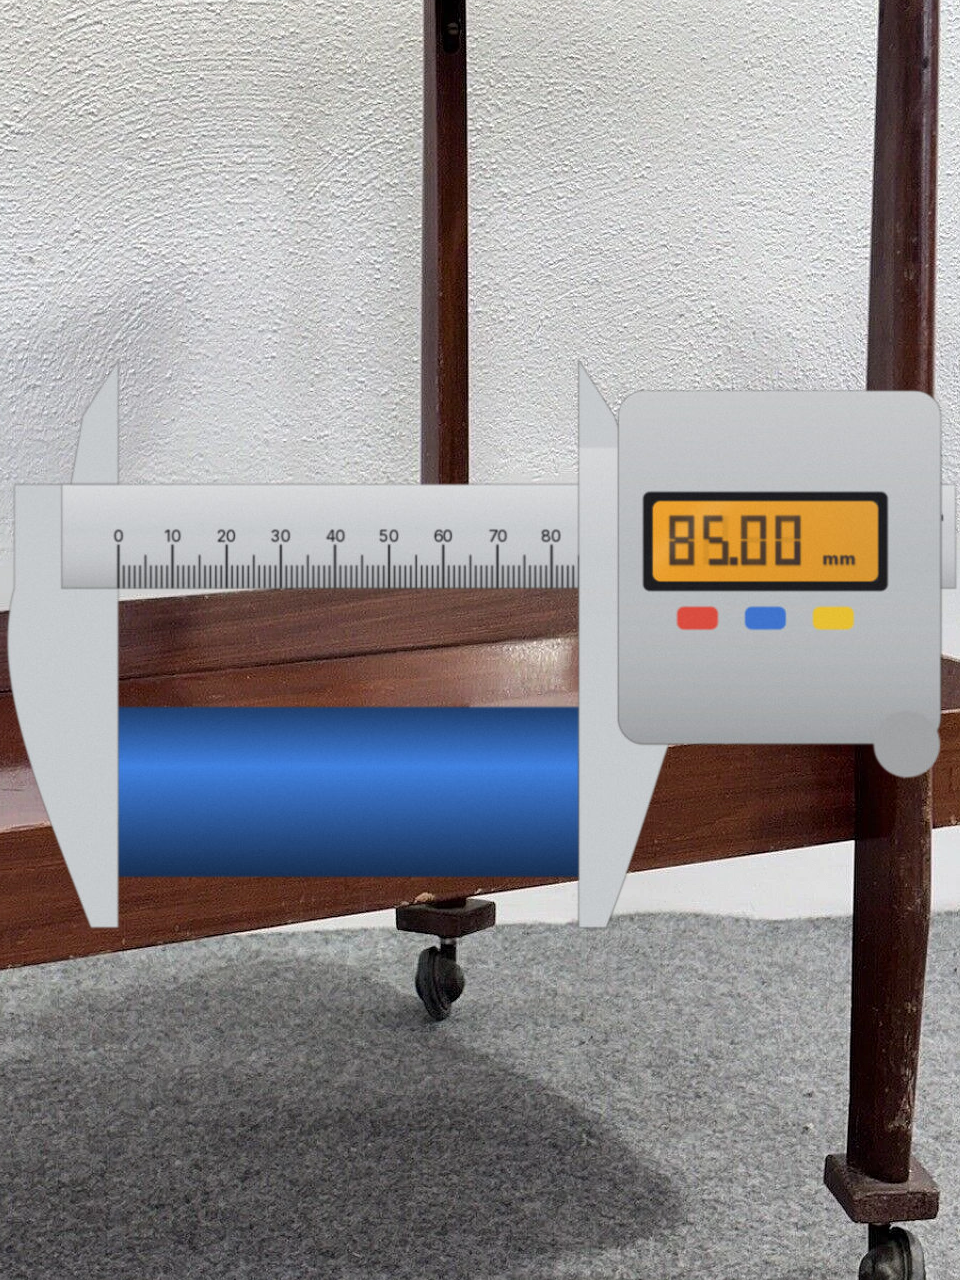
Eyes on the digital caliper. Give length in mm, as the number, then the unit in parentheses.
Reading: 85.00 (mm)
